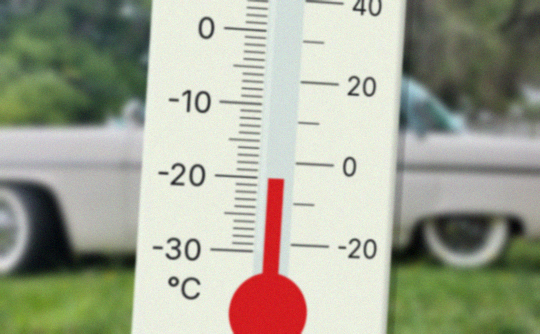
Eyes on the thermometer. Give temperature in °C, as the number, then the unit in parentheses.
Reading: -20 (°C)
